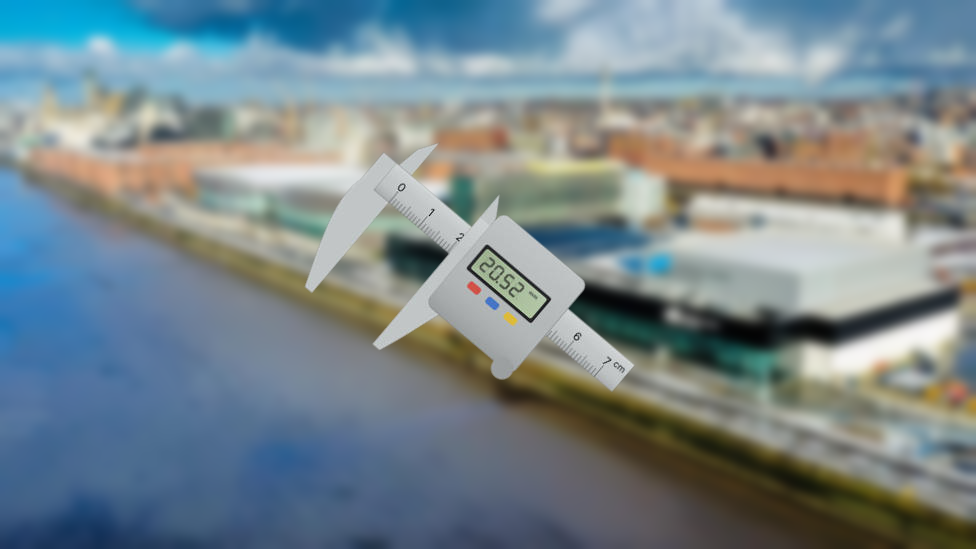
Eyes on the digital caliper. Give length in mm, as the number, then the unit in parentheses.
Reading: 20.52 (mm)
